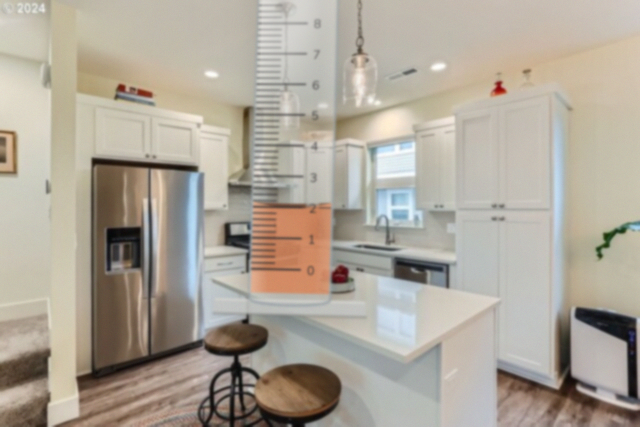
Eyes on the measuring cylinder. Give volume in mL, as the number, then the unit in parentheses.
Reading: 2 (mL)
